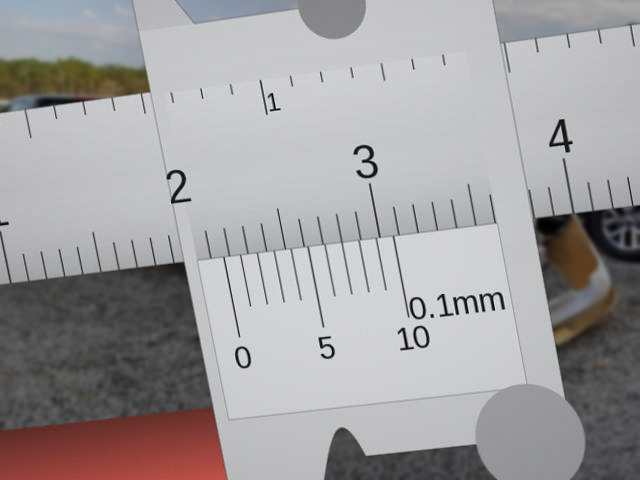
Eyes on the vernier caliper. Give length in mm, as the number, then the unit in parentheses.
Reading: 21.7 (mm)
